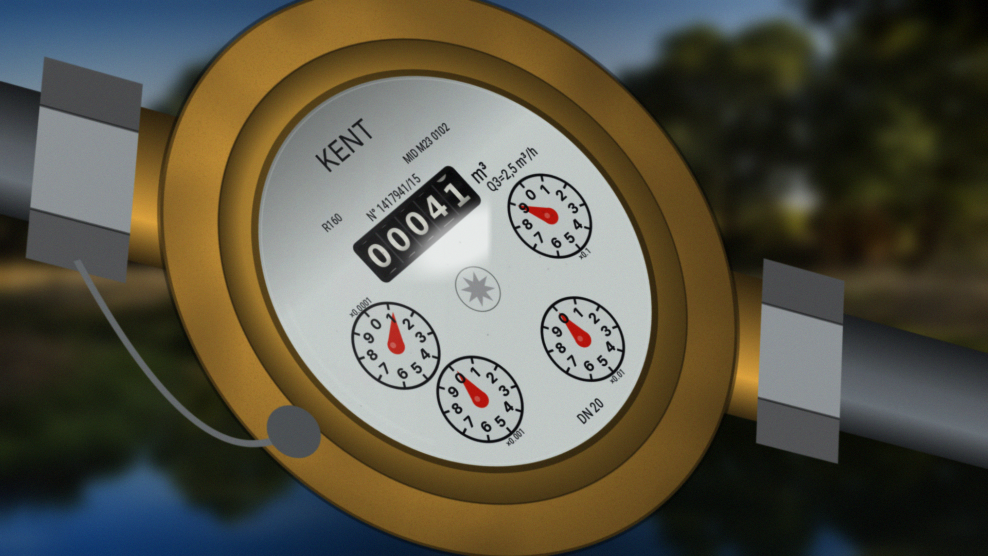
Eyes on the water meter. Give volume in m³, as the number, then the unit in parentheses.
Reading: 40.9001 (m³)
